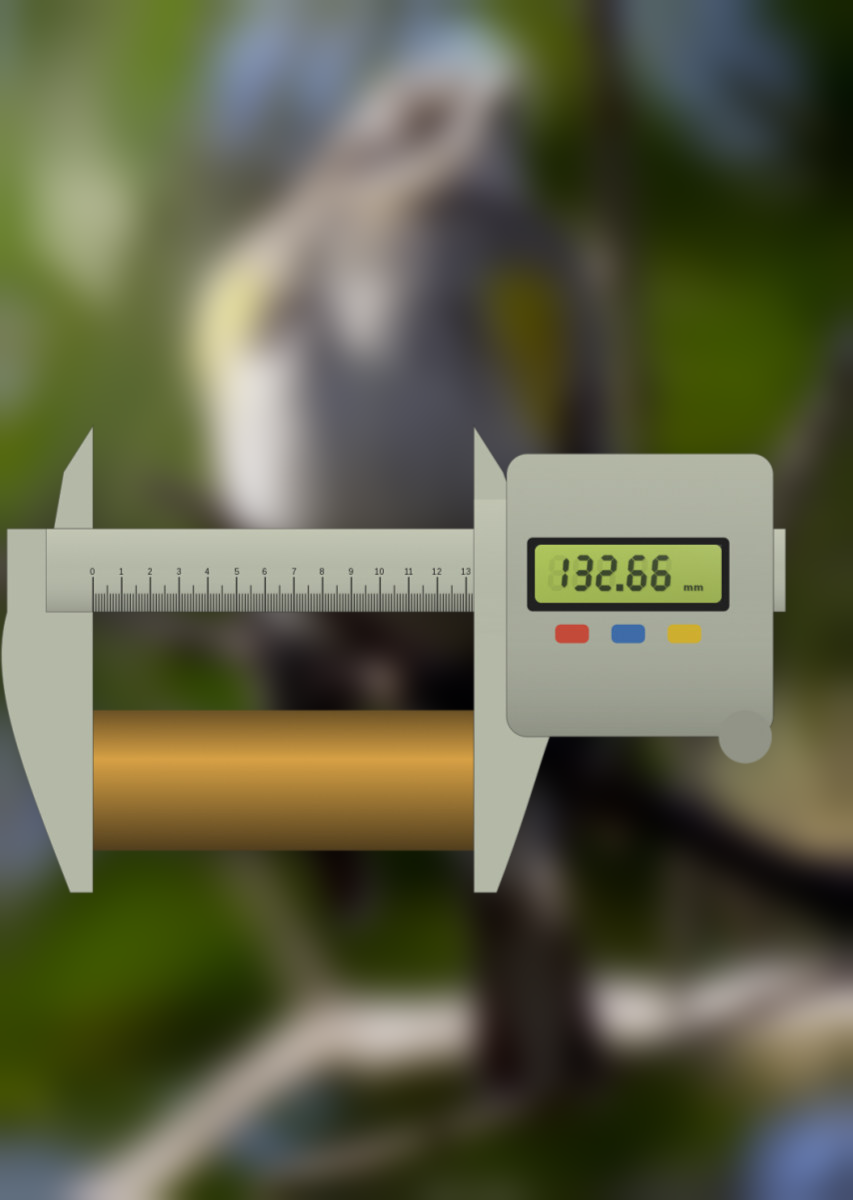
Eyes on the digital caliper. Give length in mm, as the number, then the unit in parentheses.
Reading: 132.66 (mm)
